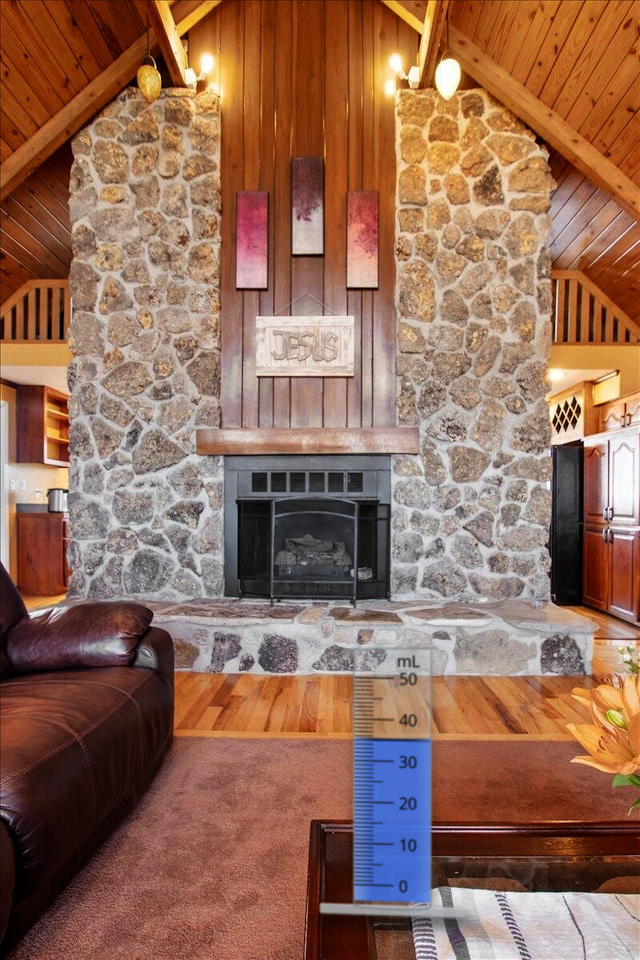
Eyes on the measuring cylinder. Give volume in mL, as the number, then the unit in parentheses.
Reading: 35 (mL)
